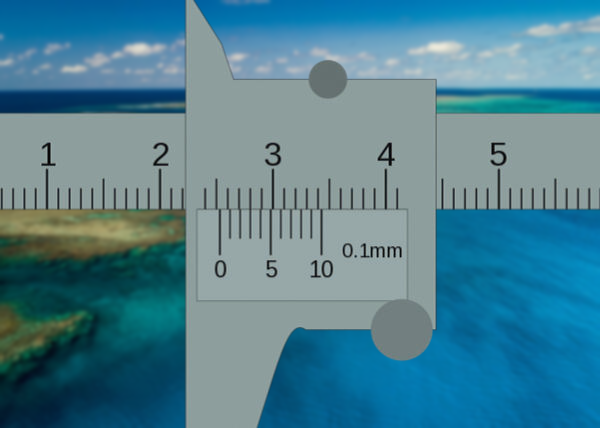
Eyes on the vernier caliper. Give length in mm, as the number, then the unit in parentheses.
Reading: 25.3 (mm)
